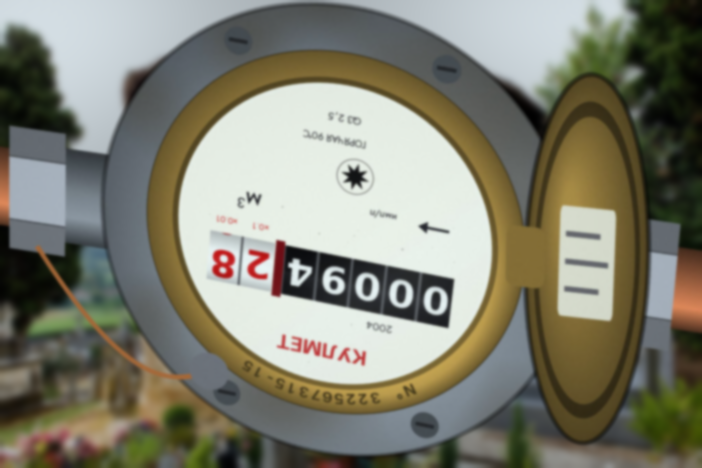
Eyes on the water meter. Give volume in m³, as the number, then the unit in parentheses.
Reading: 94.28 (m³)
